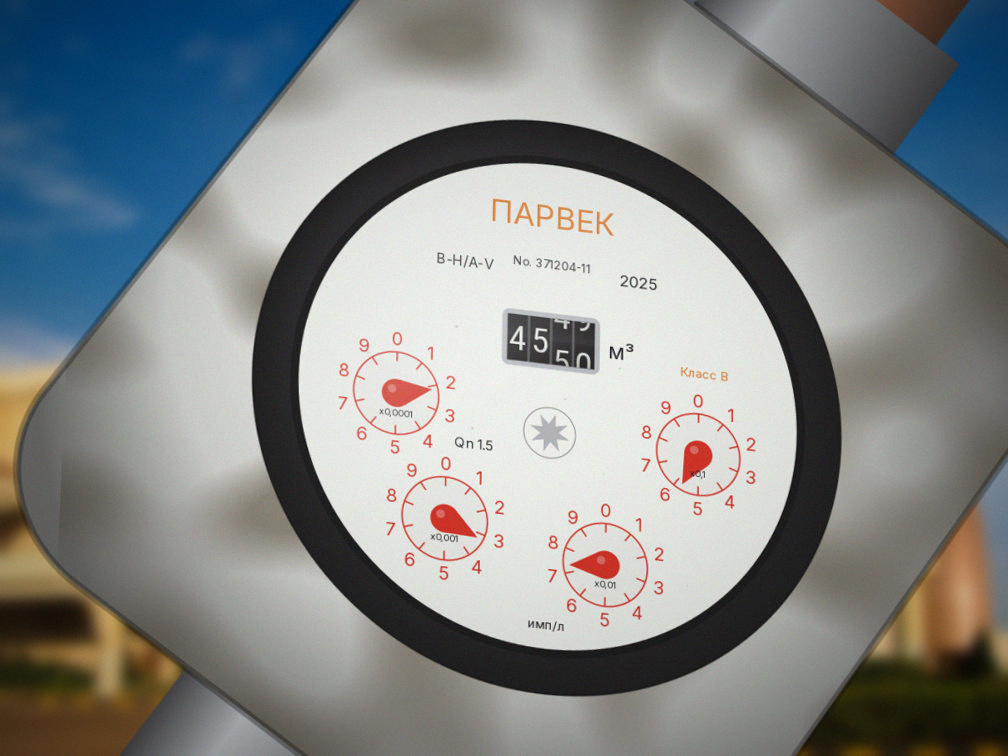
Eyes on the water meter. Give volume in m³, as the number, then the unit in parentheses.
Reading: 4549.5732 (m³)
